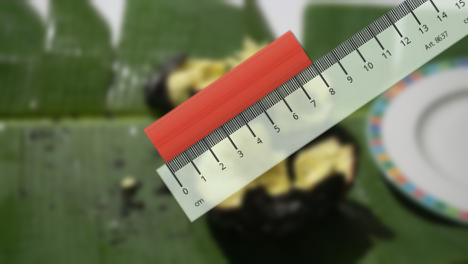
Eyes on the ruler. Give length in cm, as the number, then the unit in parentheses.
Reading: 8 (cm)
